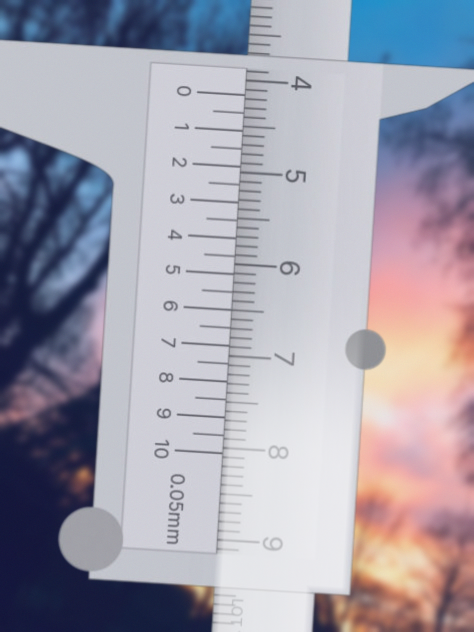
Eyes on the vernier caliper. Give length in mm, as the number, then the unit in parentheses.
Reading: 41.6 (mm)
